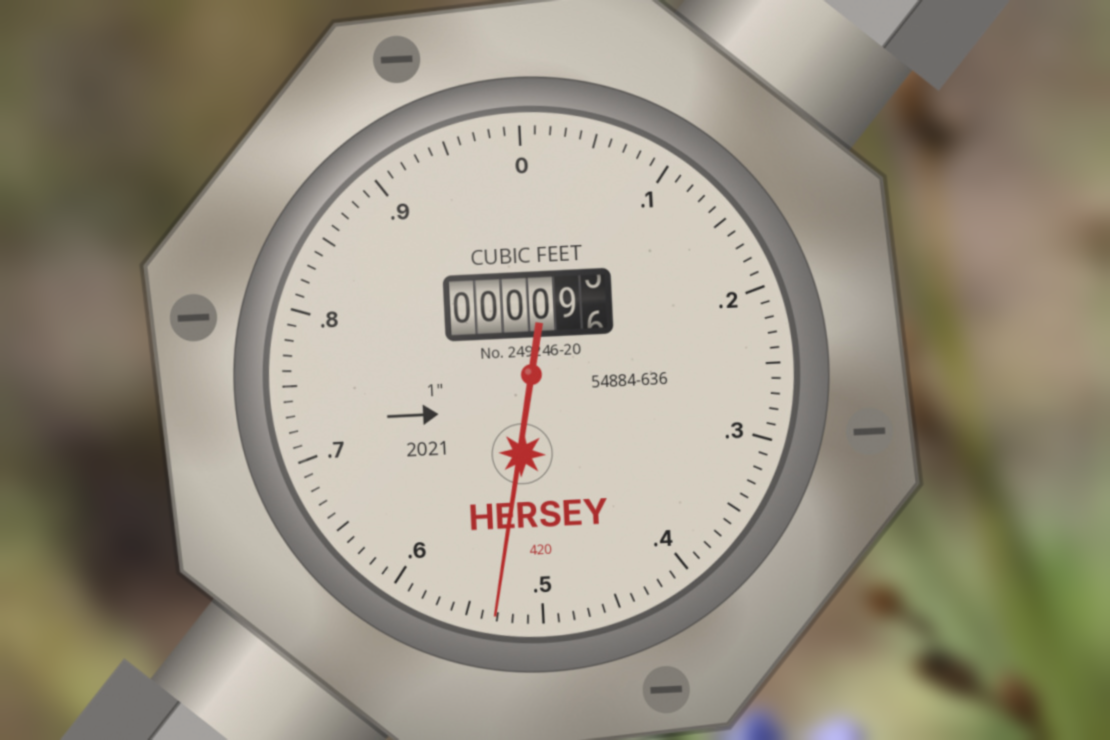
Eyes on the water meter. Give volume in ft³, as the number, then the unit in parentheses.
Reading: 95.53 (ft³)
